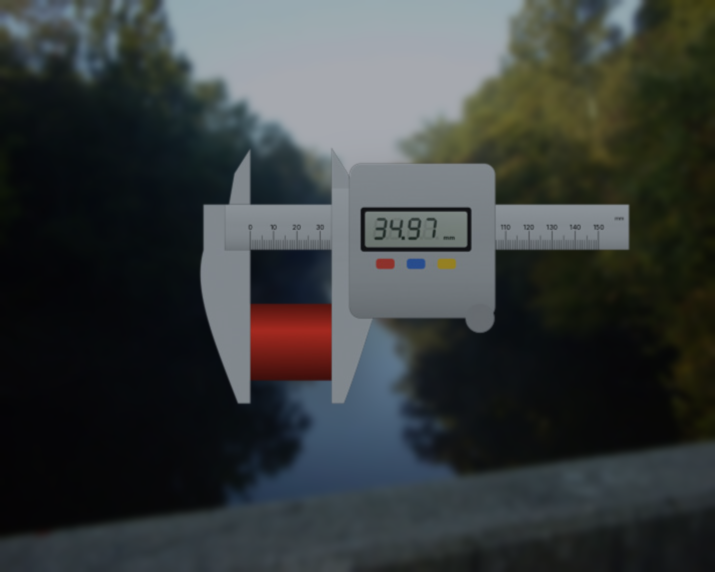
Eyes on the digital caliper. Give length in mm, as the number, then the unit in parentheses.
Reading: 34.97 (mm)
